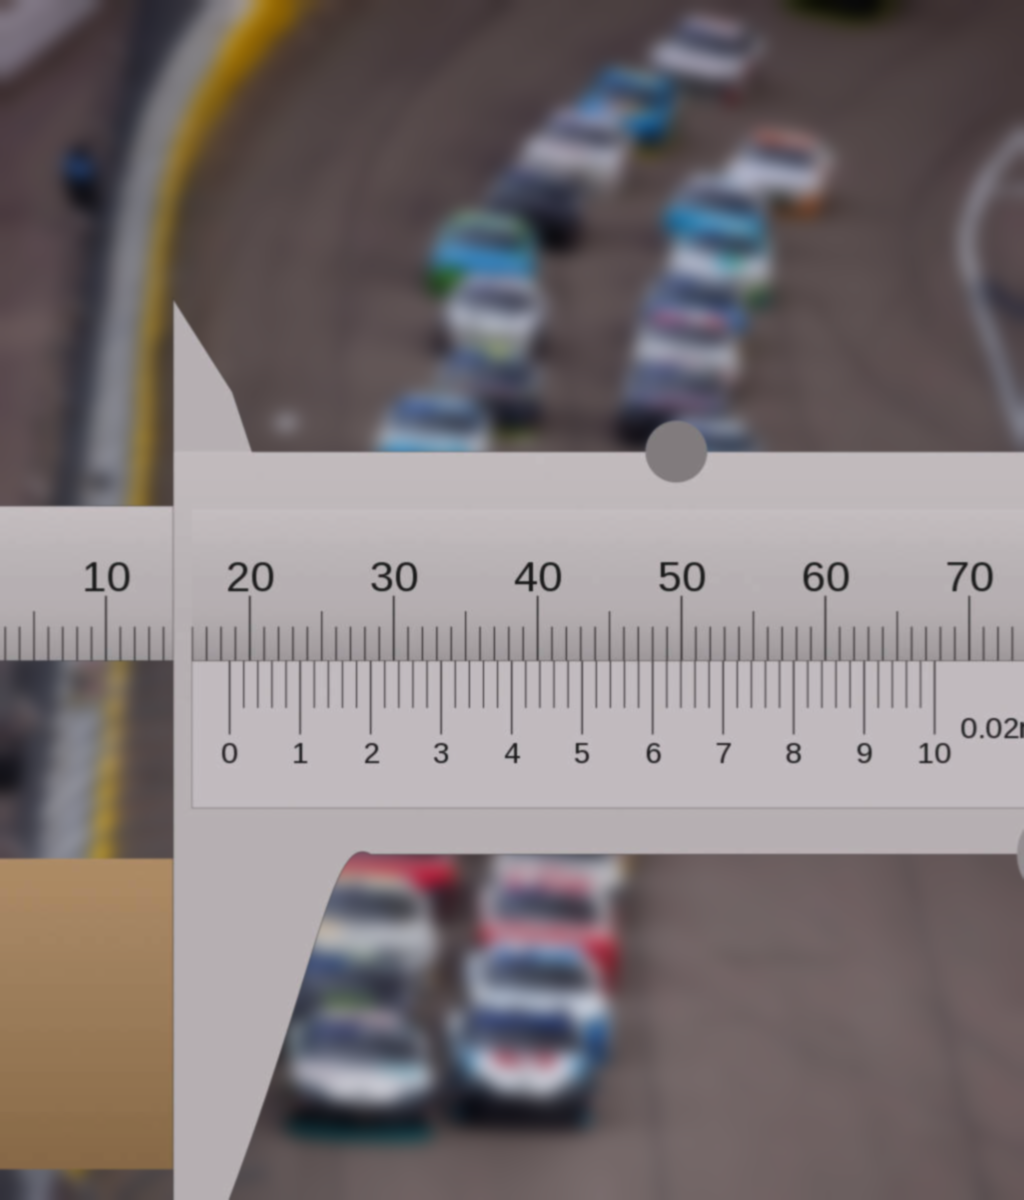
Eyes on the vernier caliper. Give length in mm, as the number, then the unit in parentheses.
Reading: 18.6 (mm)
